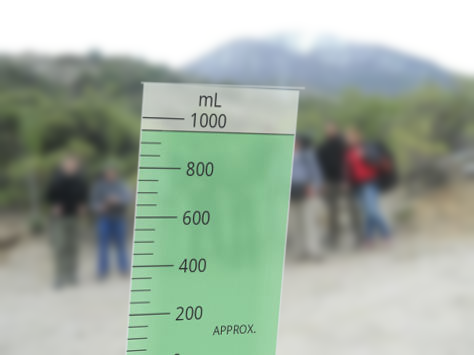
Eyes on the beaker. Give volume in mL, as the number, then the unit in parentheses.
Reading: 950 (mL)
